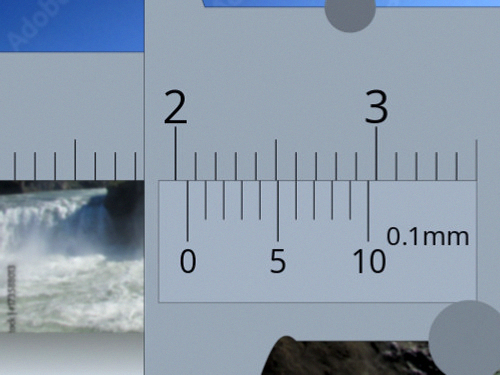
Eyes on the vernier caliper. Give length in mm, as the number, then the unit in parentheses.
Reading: 20.6 (mm)
